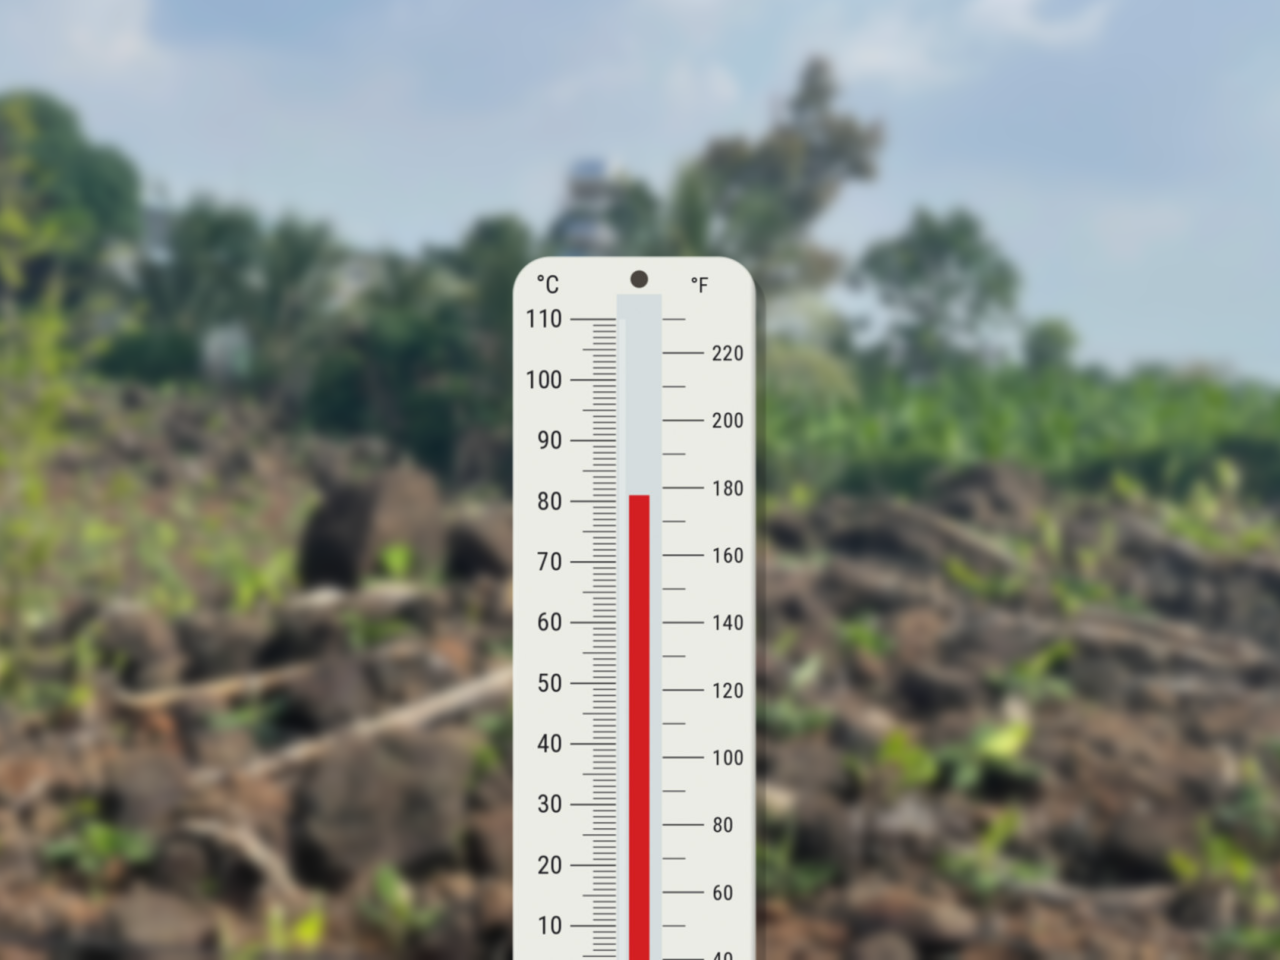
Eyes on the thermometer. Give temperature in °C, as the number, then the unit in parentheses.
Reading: 81 (°C)
